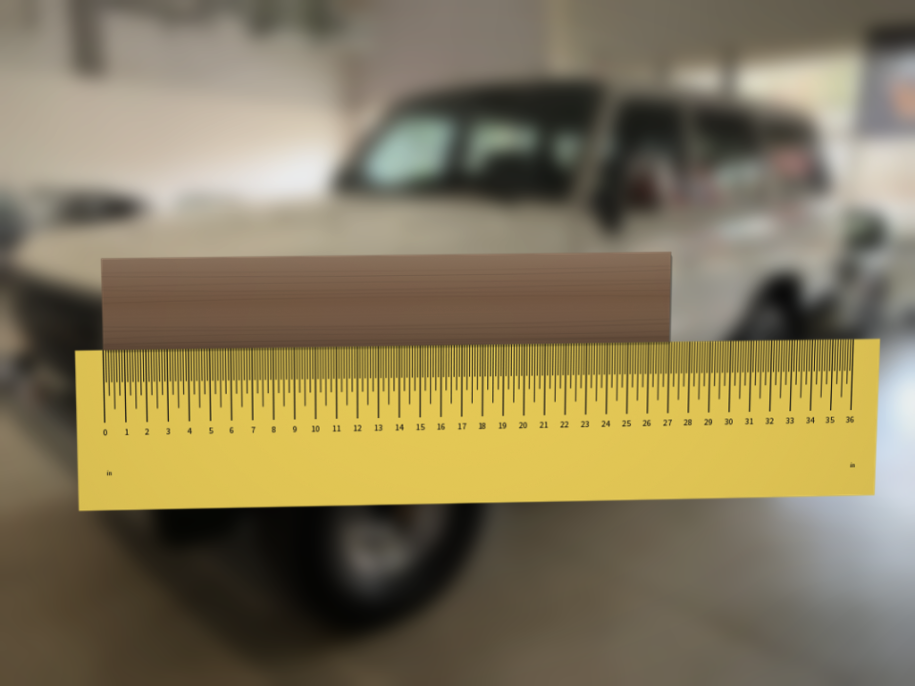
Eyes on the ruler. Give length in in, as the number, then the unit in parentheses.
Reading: 27 (in)
